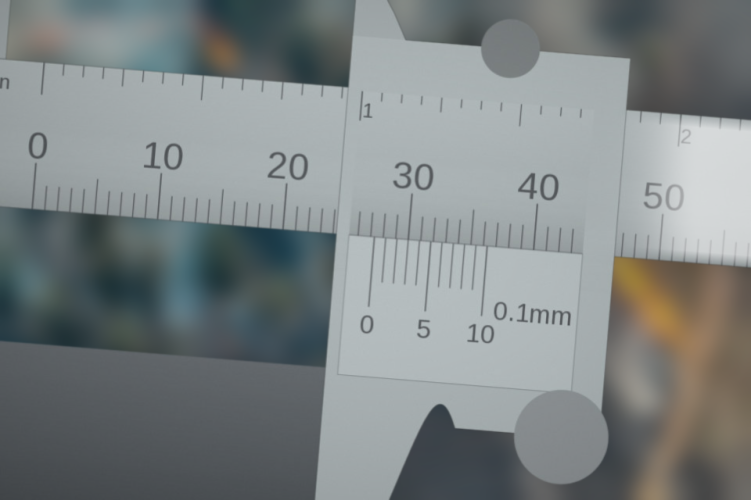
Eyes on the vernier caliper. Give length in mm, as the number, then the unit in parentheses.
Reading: 27.3 (mm)
